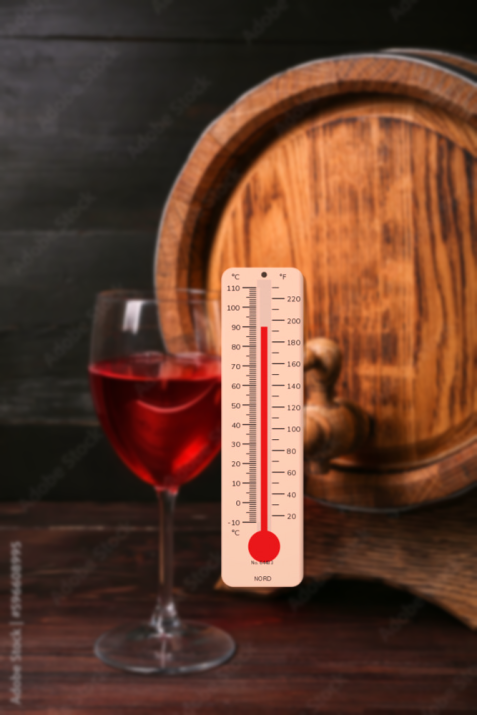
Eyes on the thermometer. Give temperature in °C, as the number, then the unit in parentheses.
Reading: 90 (°C)
